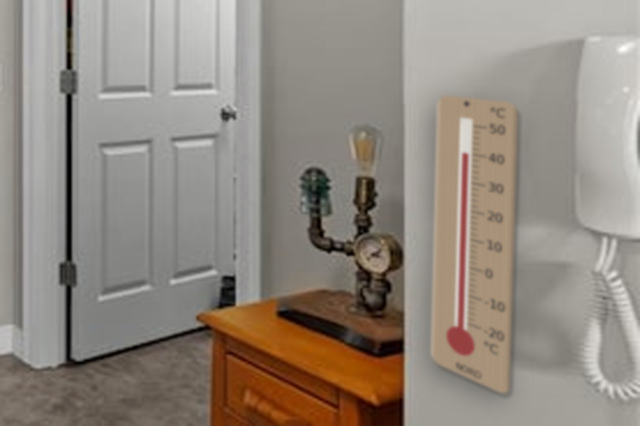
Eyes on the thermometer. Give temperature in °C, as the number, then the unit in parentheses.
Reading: 40 (°C)
